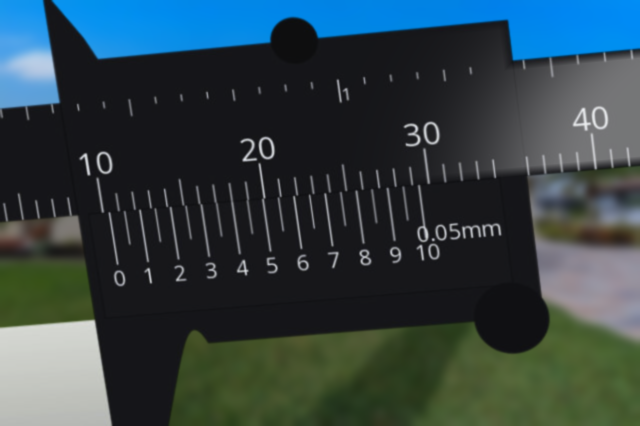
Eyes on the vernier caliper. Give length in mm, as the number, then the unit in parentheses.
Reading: 10.4 (mm)
